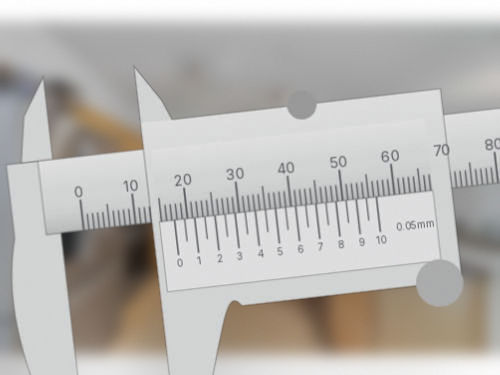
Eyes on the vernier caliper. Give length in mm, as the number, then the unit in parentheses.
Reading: 17.5 (mm)
